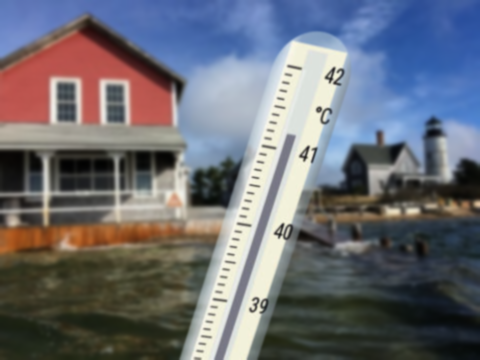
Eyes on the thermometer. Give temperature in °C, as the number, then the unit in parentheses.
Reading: 41.2 (°C)
